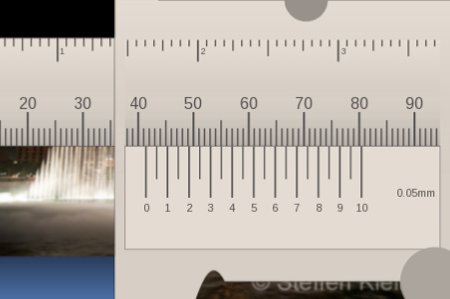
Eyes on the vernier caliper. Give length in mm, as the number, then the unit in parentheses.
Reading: 41.4 (mm)
